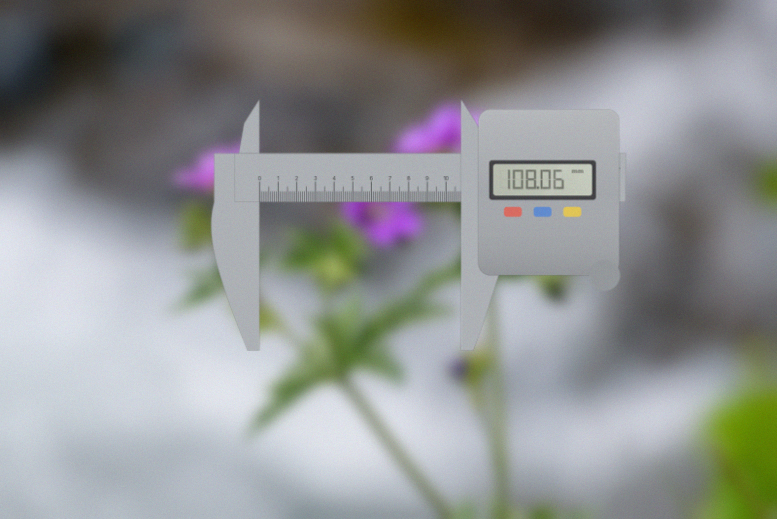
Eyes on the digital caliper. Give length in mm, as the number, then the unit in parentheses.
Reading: 108.06 (mm)
